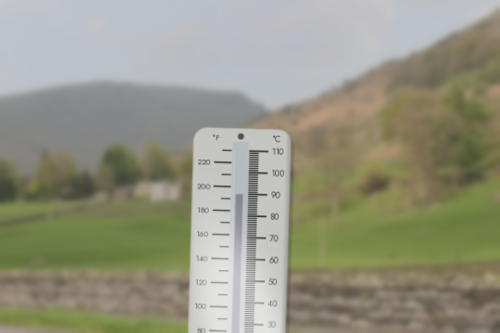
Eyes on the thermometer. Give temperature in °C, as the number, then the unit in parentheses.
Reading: 90 (°C)
